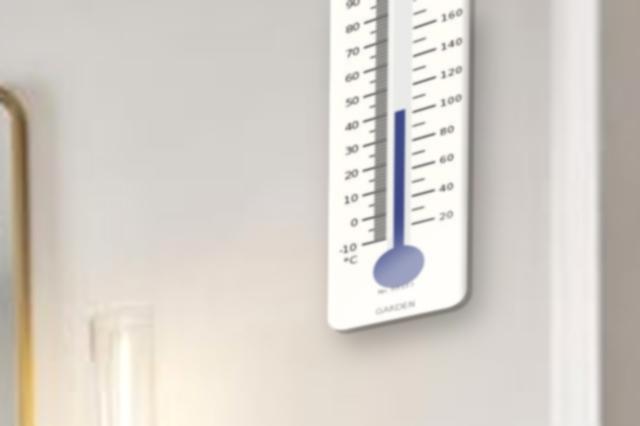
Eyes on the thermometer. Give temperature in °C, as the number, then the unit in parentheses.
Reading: 40 (°C)
